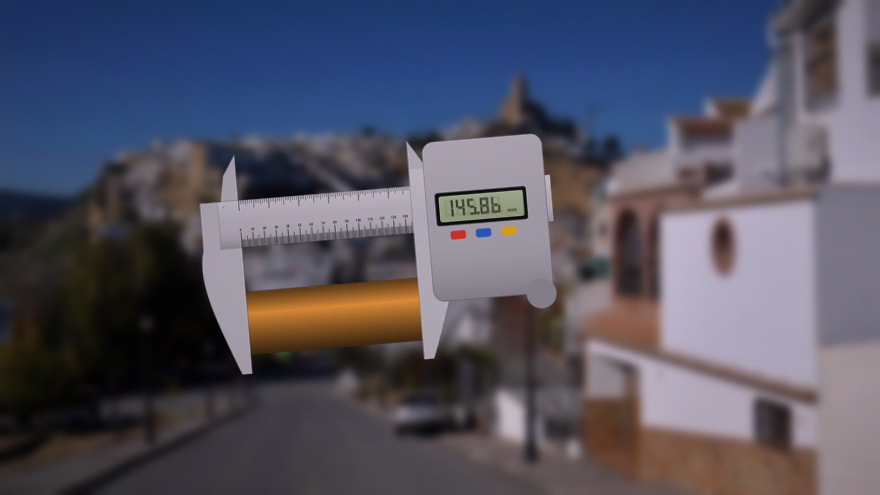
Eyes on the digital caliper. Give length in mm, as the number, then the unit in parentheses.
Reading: 145.86 (mm)
